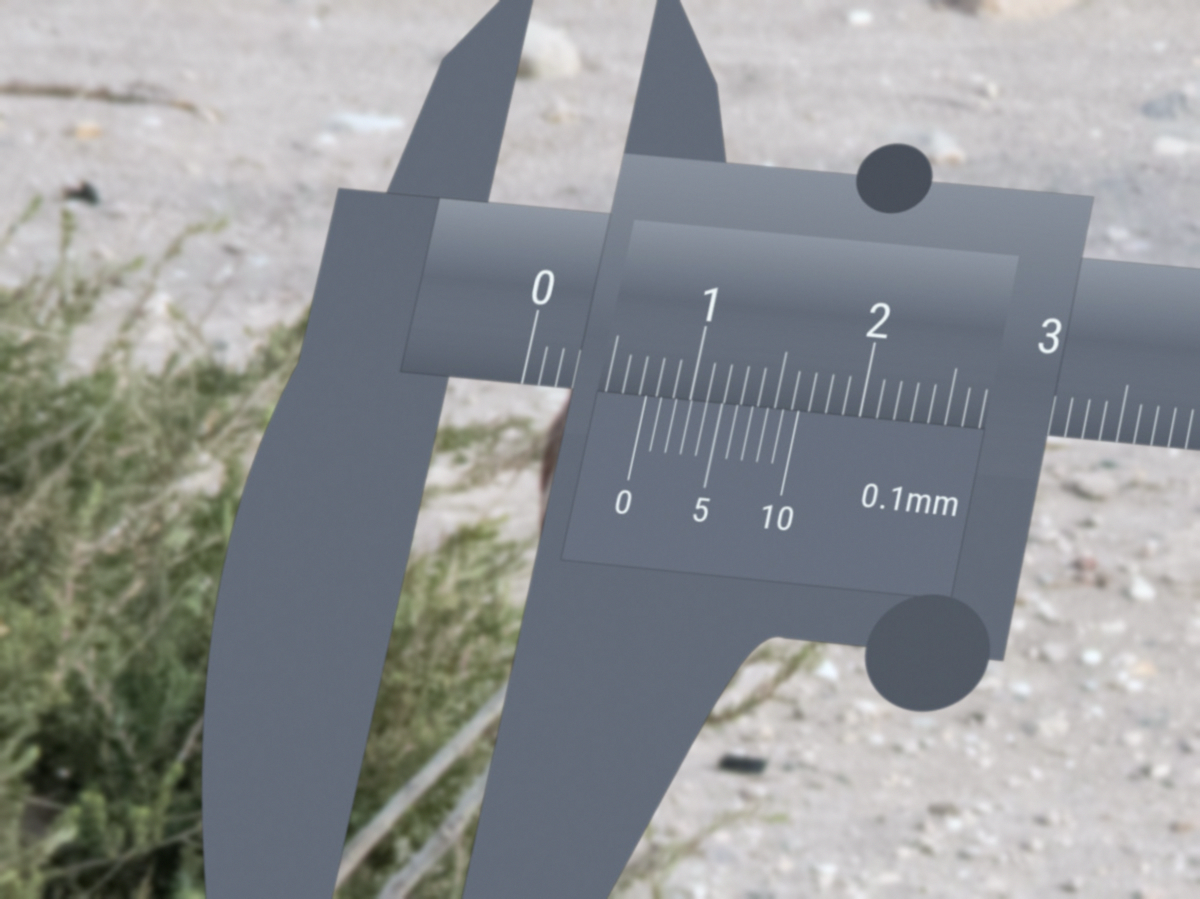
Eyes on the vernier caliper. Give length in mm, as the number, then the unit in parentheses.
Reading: 7.4 (mm)
